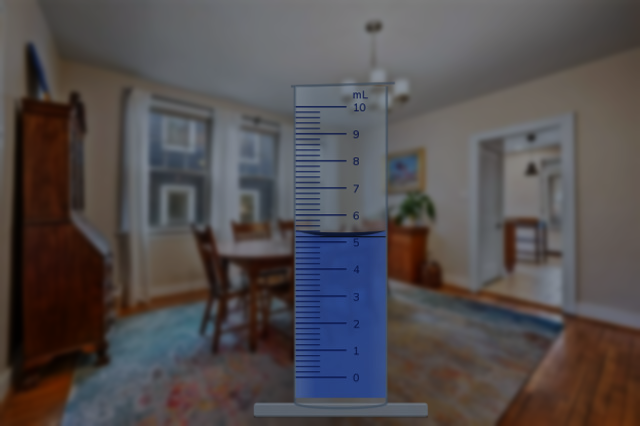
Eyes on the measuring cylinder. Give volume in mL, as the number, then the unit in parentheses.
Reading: 5.2 (mL)
